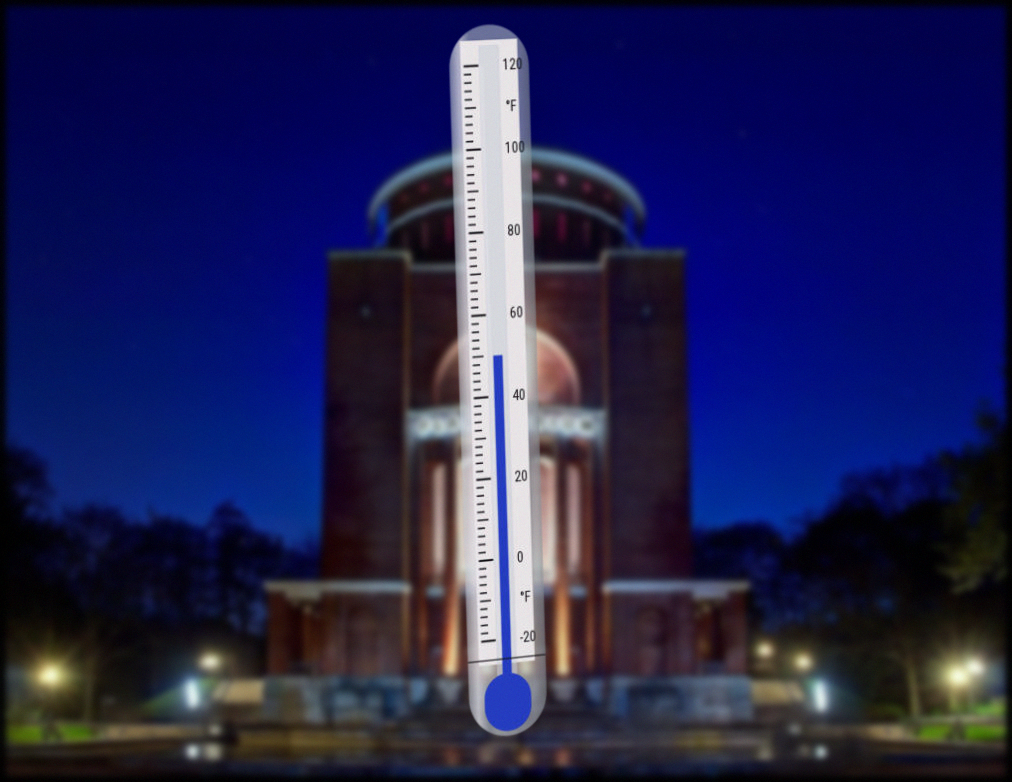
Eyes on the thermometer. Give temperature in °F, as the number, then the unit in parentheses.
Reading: 50 (°F)
